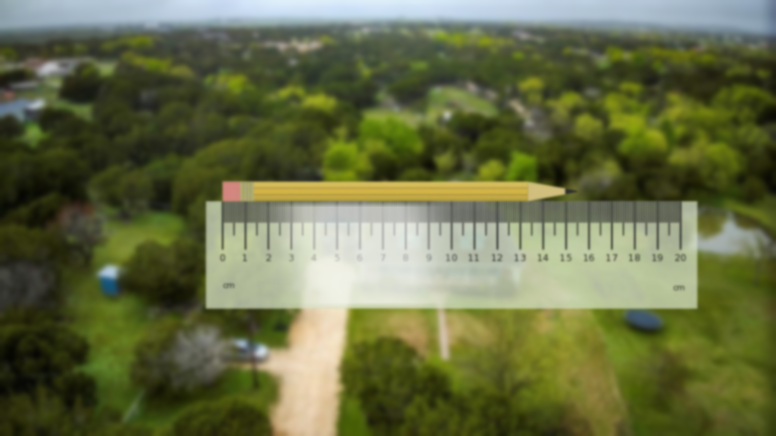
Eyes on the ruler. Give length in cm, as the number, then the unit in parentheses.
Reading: 15.5 (cm)
